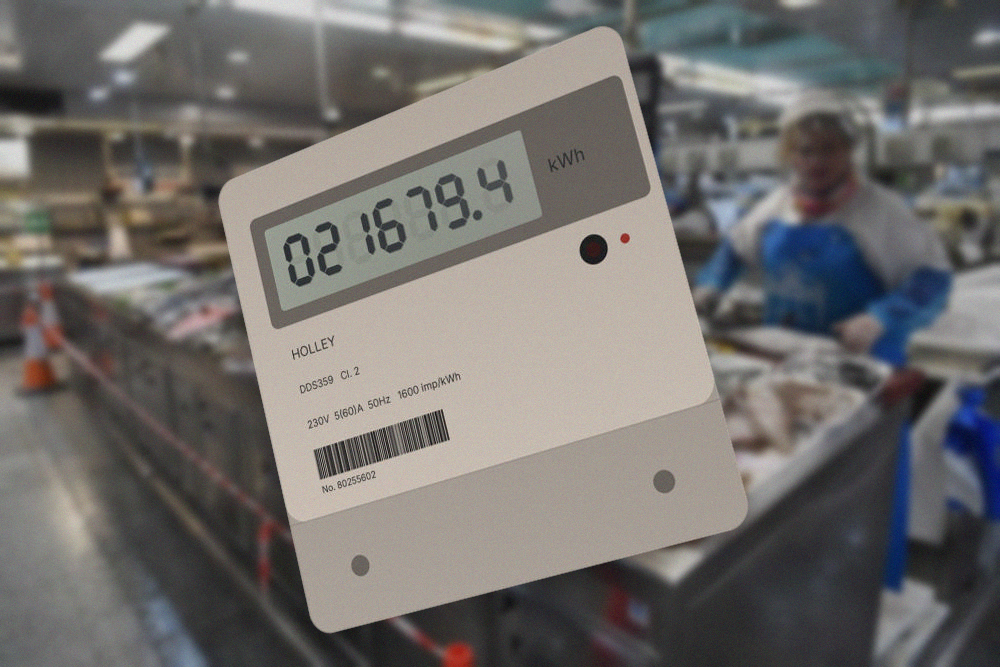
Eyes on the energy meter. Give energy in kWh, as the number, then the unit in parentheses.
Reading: 21679.4 (kWh)
